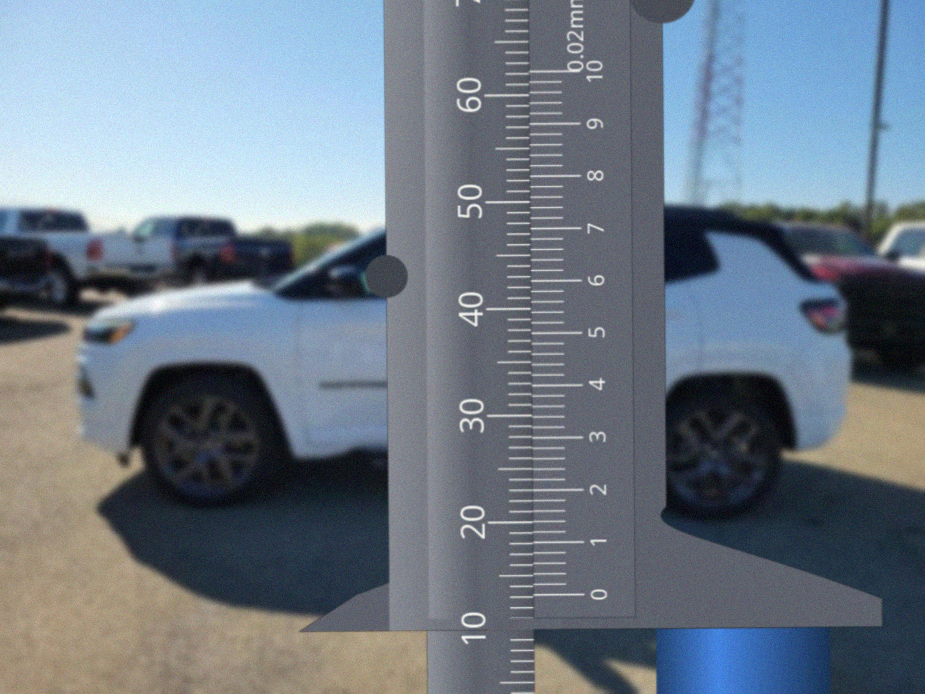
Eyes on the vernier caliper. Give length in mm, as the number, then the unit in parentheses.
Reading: 13.2 (mm)
